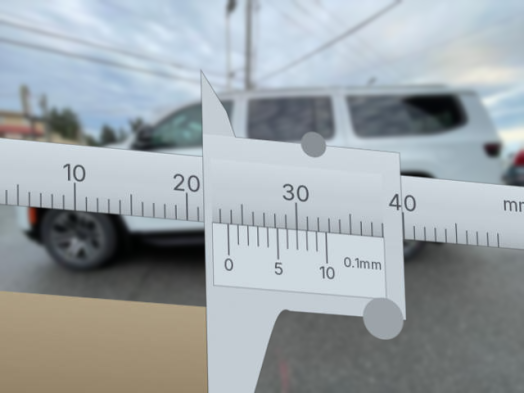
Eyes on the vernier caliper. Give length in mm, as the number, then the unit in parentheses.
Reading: 23.7 (mm)
